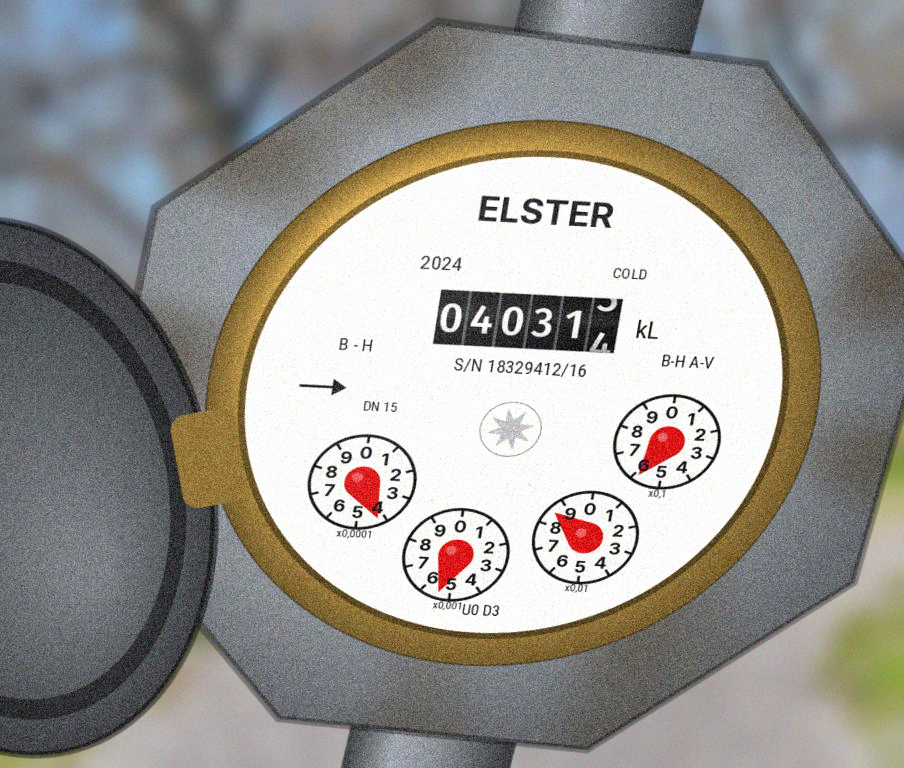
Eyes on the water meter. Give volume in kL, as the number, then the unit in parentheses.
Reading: 40313.5854 (kL)
